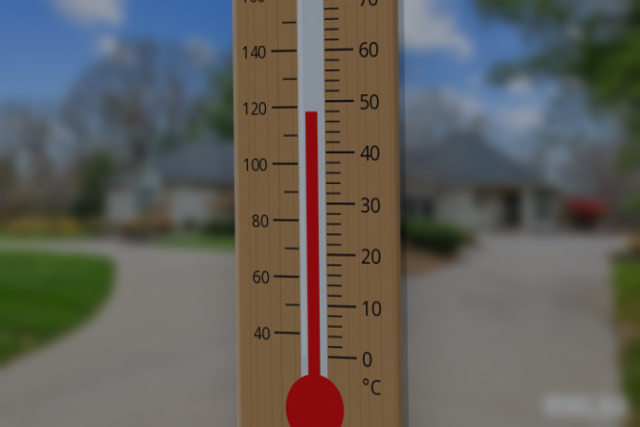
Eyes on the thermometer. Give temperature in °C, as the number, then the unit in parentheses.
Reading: 48 (°C)
